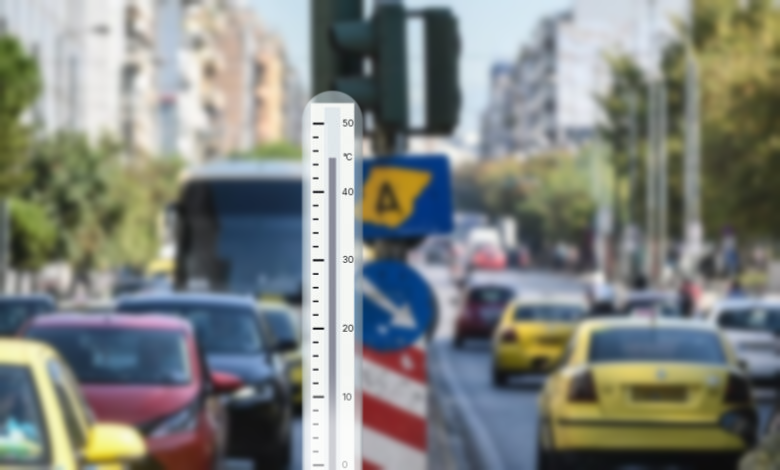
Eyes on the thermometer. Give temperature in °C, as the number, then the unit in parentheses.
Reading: 45 (°C)
